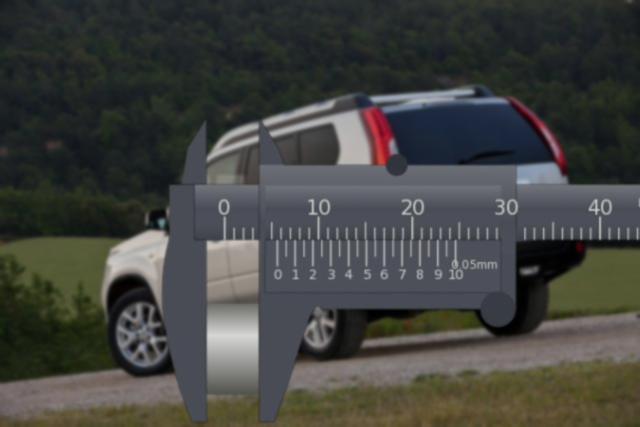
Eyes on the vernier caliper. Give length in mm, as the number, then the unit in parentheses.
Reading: 5.6 (mm)
